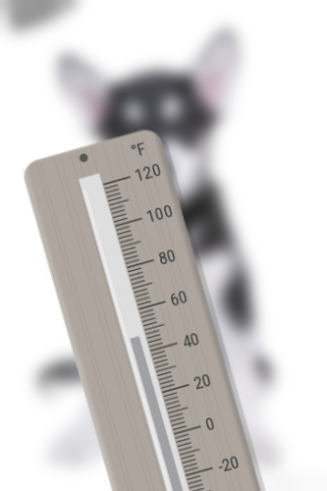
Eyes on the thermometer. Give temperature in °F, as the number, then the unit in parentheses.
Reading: 48 (°F)
